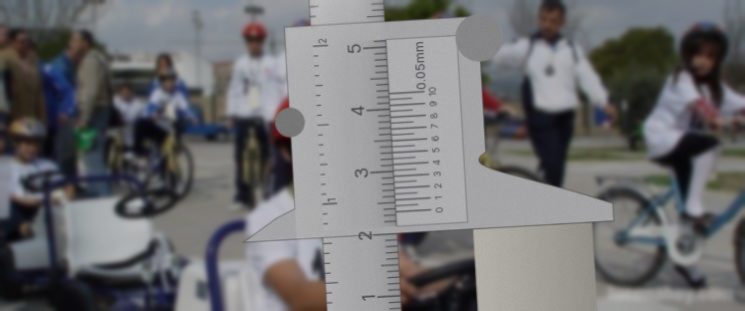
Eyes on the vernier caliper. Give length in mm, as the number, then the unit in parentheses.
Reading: 23.5 (mm)
